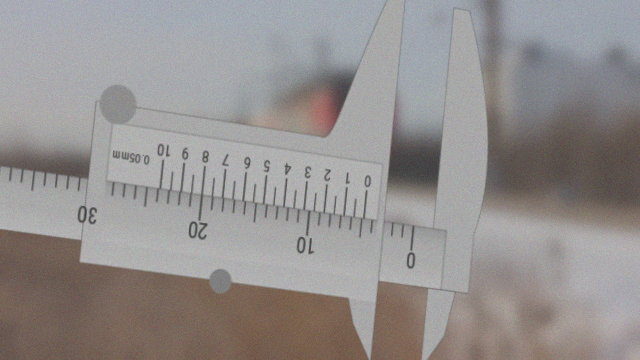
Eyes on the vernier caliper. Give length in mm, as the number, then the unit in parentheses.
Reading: 4.8 (mm)
